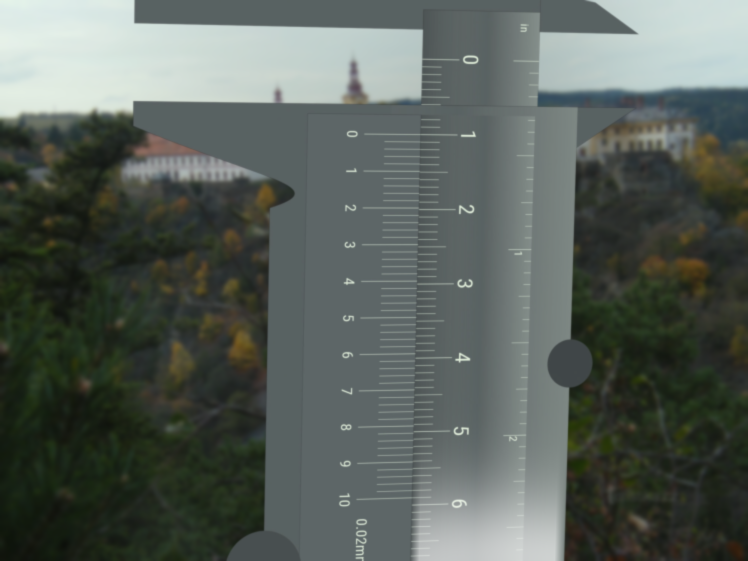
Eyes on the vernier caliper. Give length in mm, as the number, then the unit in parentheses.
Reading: 10.0 (mm)
